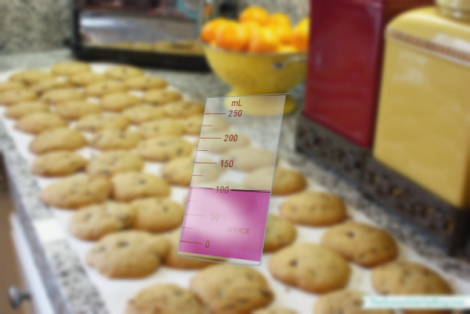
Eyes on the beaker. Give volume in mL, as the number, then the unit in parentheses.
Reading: 100 (mL)
